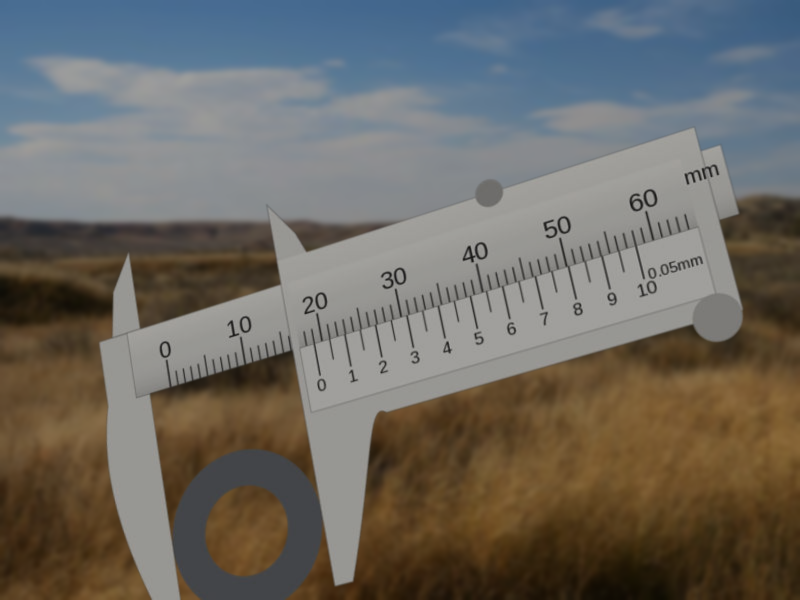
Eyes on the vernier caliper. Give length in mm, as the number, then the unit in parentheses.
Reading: 19.0 (mm)
